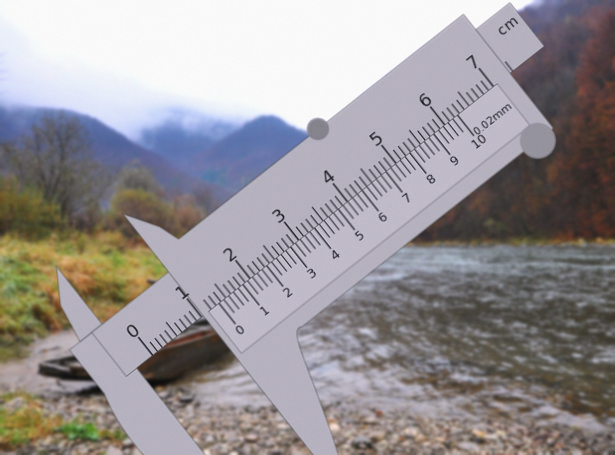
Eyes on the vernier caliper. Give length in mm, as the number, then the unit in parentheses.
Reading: 13.6 (mm)
